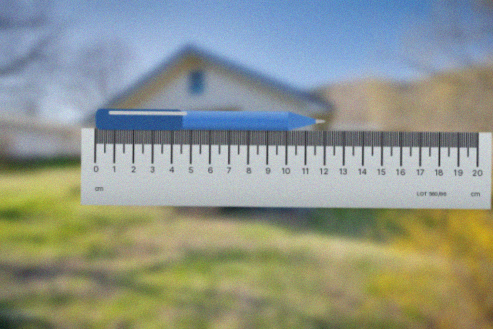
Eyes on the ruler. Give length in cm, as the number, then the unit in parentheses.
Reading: 12 (cm)
